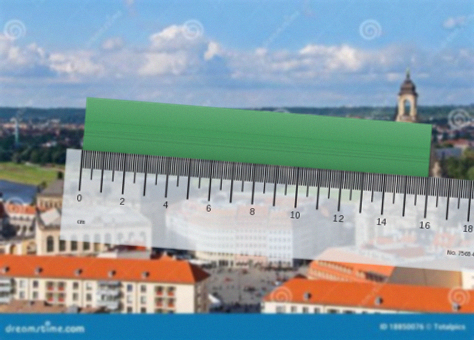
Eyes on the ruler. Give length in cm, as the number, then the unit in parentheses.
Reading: 16 (cm)
